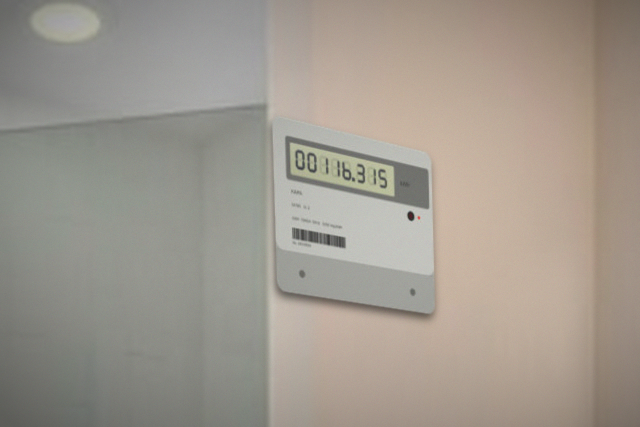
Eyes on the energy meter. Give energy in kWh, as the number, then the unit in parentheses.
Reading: 116.315 (kWh)
